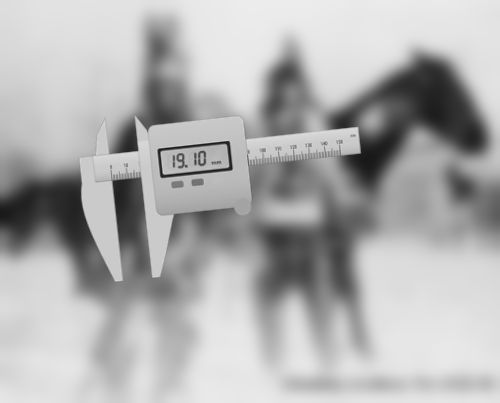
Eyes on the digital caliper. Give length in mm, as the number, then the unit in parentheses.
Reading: 19.10 (mm)
